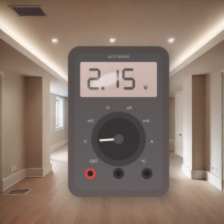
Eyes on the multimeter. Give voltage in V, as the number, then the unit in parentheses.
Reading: 2.15 (V)
